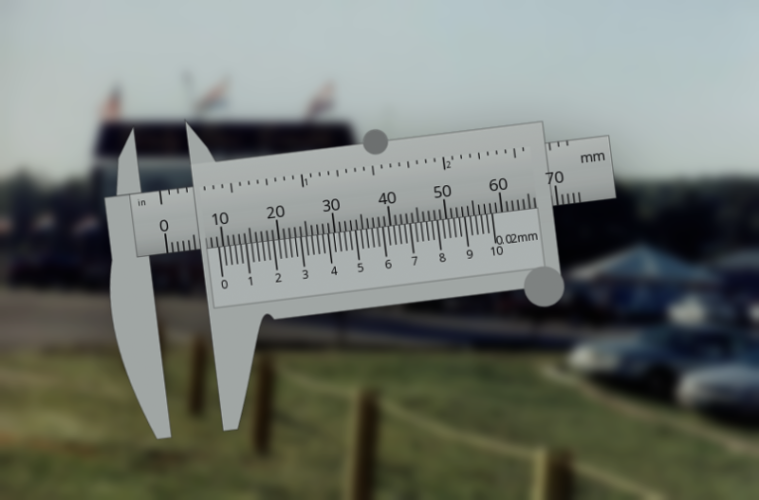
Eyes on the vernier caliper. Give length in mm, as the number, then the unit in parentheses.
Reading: 9.2 (mm)
